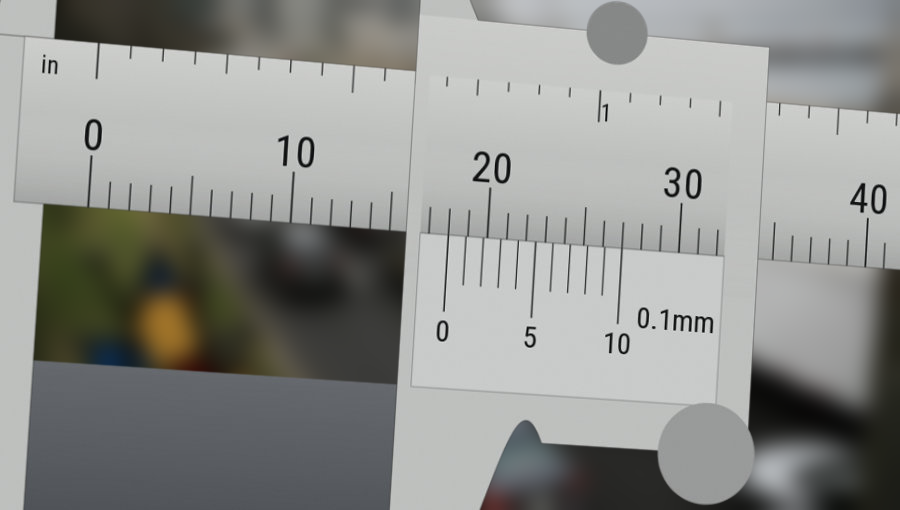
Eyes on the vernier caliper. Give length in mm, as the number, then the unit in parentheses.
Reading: 18.0 (mm)
